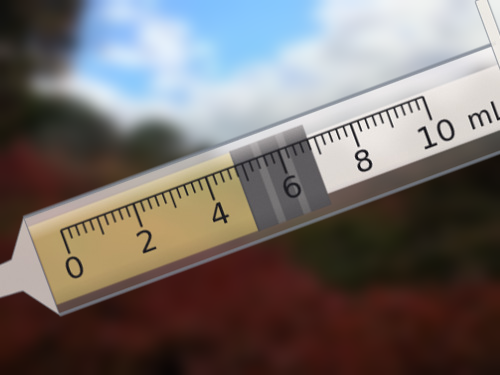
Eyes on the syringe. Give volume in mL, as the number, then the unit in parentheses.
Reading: 4.8 (mL)
